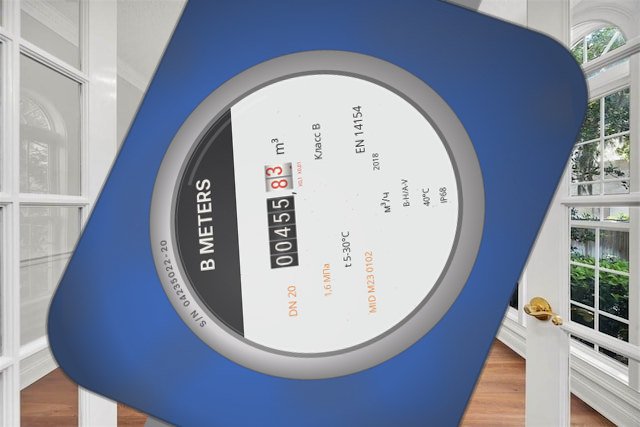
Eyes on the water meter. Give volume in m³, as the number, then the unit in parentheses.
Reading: 455.83 (m³)
